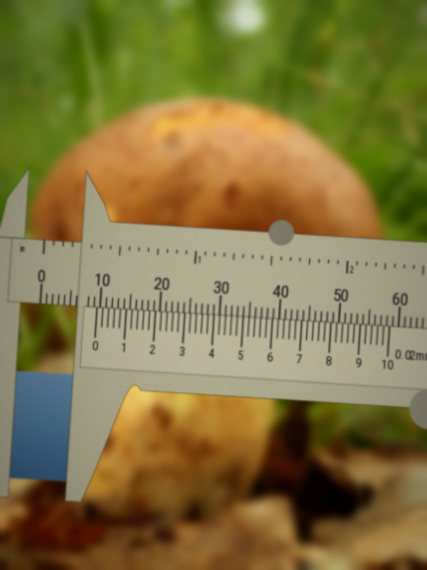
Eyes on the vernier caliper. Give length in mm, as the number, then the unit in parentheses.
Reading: 9.5 (mm)
